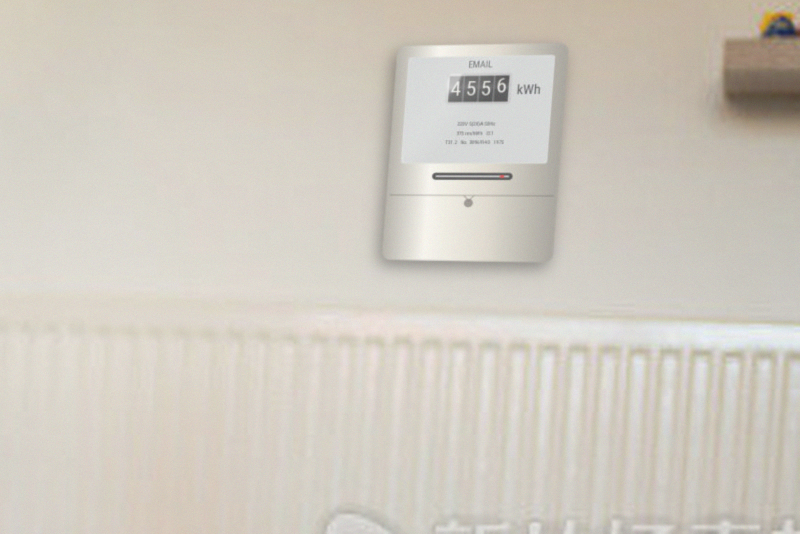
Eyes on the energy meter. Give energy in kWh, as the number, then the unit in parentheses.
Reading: 4556 (kWh)
